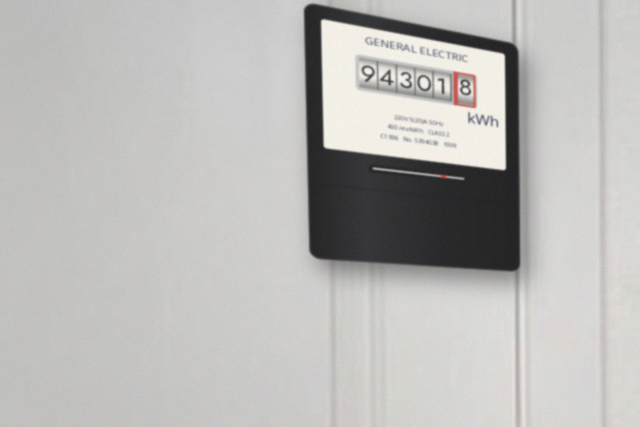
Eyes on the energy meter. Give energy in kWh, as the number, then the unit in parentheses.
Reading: 94301.8 (kWh)
